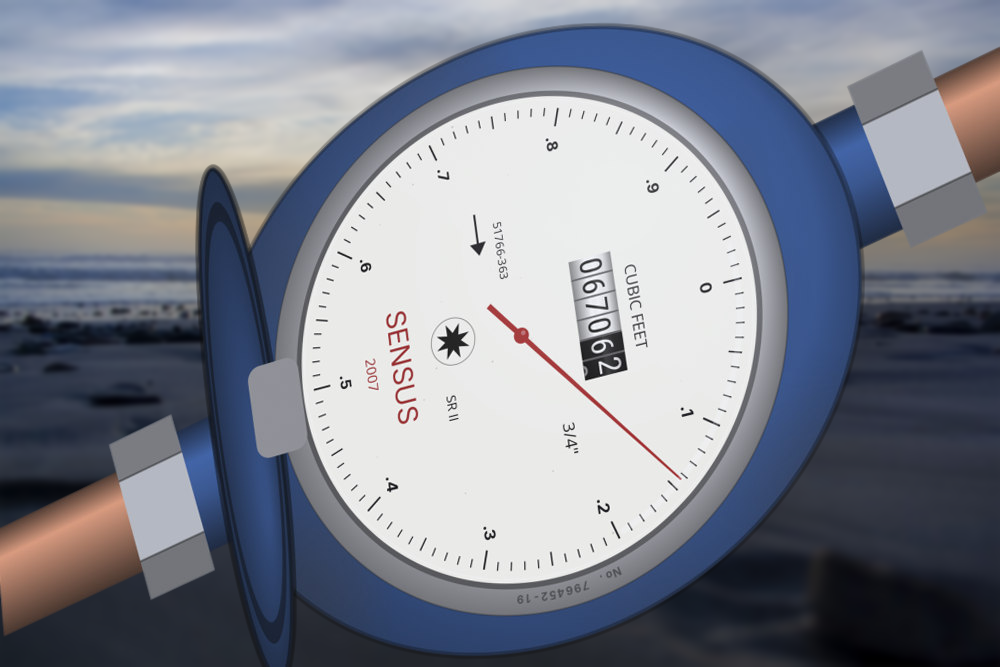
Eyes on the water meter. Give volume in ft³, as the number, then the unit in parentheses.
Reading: 67062.14 (ft³)
